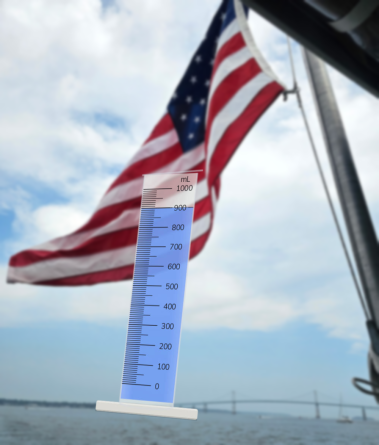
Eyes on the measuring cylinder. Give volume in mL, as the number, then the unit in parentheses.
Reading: 900 (mL)
